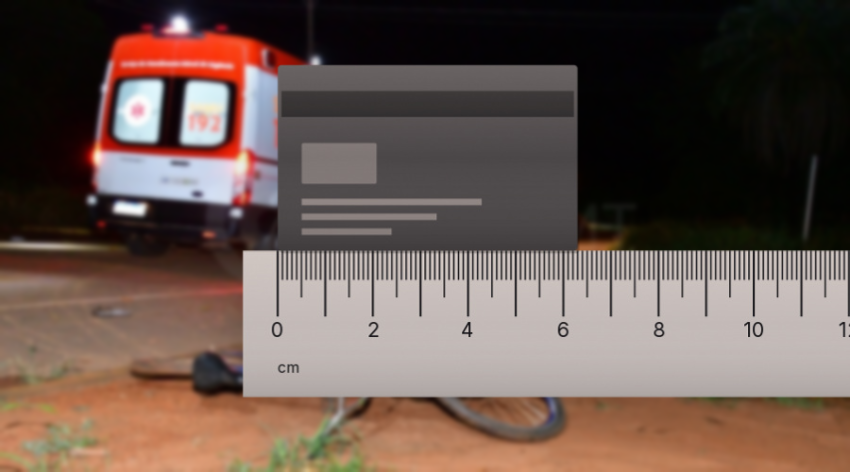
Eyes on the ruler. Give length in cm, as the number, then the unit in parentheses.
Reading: 6.3 (cm)
